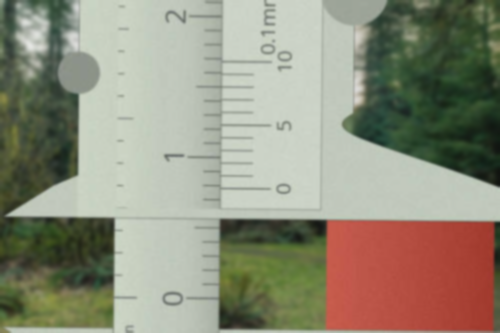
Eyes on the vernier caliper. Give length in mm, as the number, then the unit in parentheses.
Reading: 7.8 (mm)
